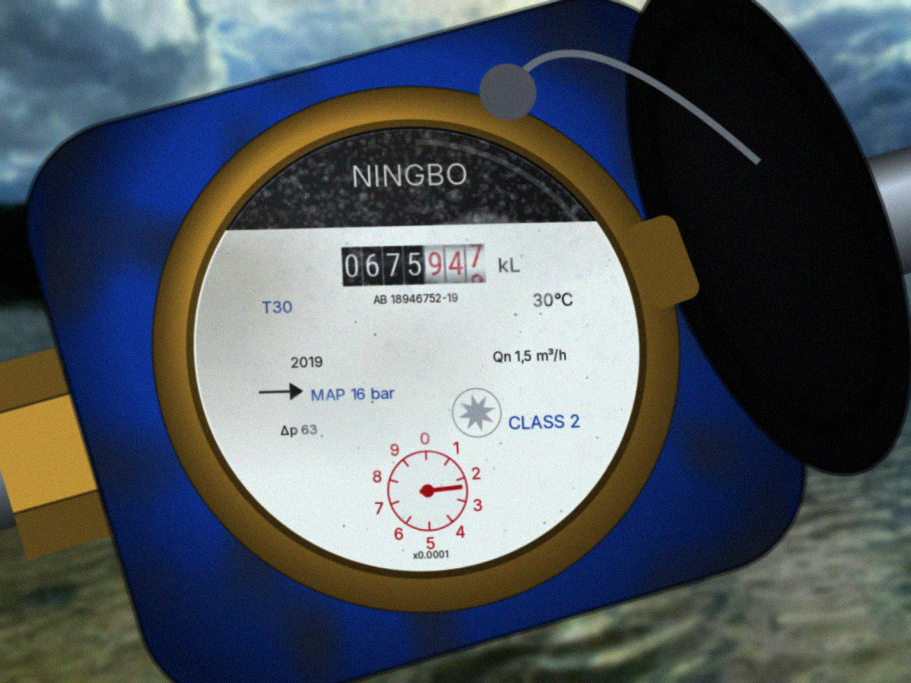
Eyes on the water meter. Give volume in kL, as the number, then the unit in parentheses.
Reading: 675.9472 (kL)
